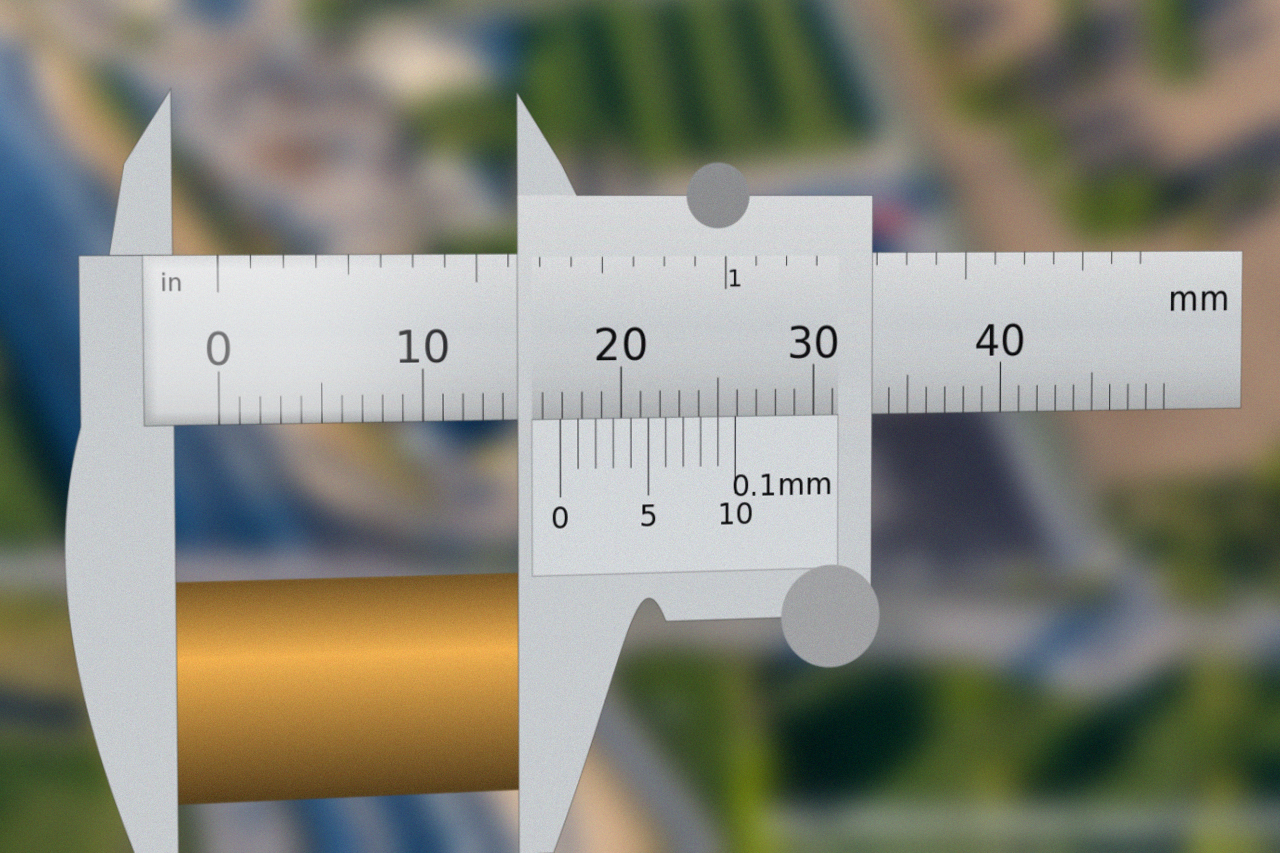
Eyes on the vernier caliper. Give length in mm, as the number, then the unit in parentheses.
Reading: 16.9 (mm)
